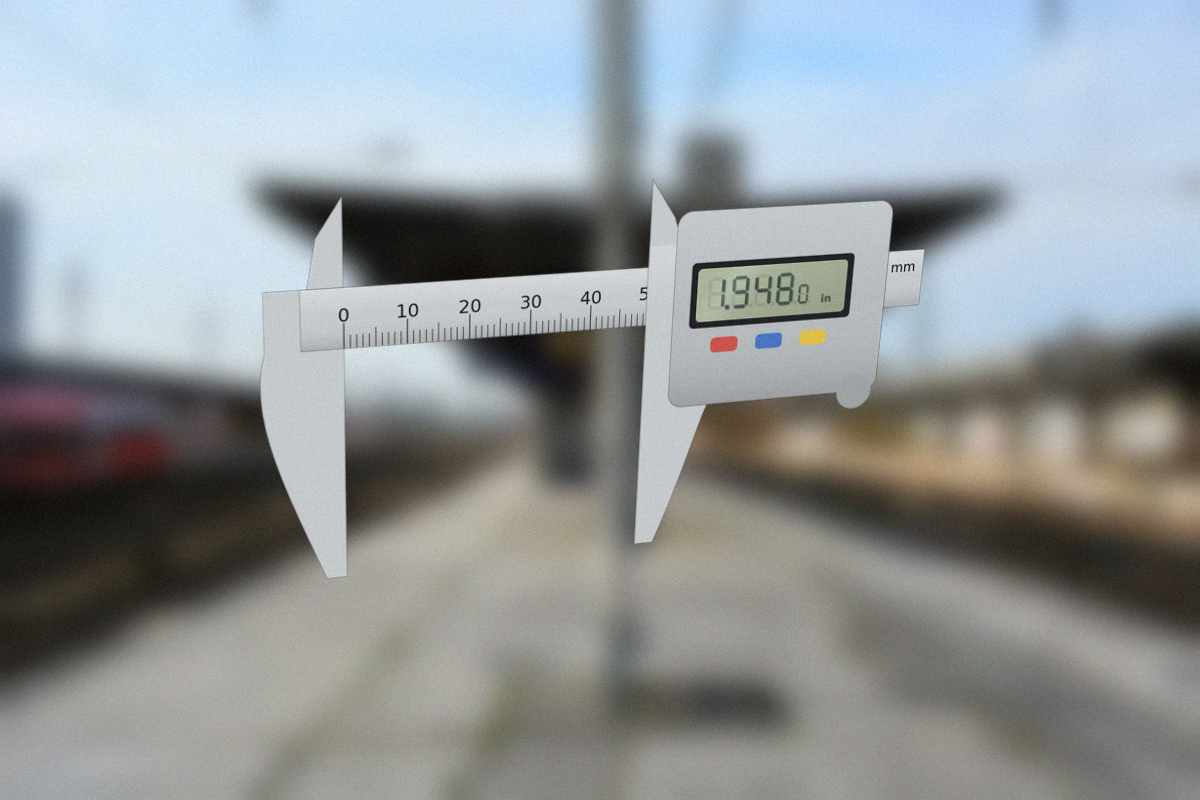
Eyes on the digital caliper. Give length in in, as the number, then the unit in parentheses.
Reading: 1.9480 (in)
